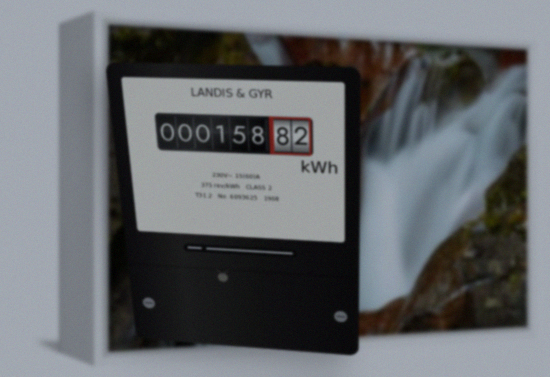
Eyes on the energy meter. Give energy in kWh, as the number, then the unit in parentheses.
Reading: 158.82 (kWh)
